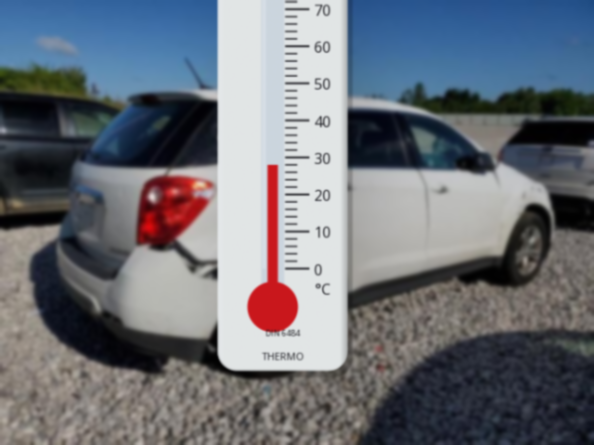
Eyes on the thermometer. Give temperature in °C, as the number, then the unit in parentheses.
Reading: 28 (°C)
